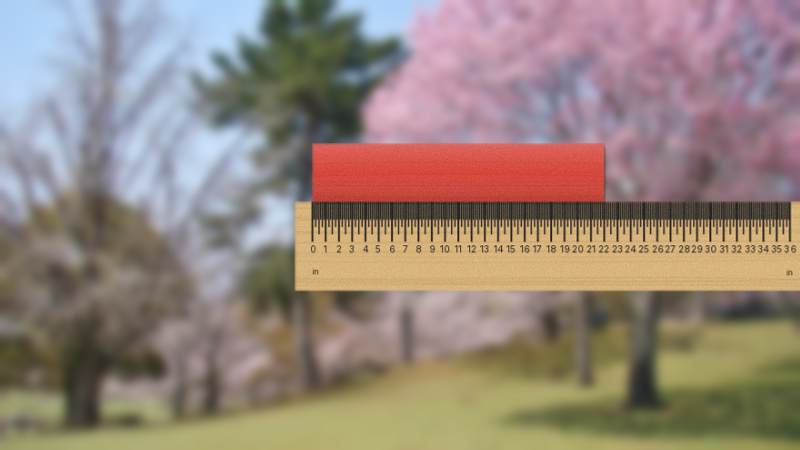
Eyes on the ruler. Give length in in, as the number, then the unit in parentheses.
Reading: 22 (in)
